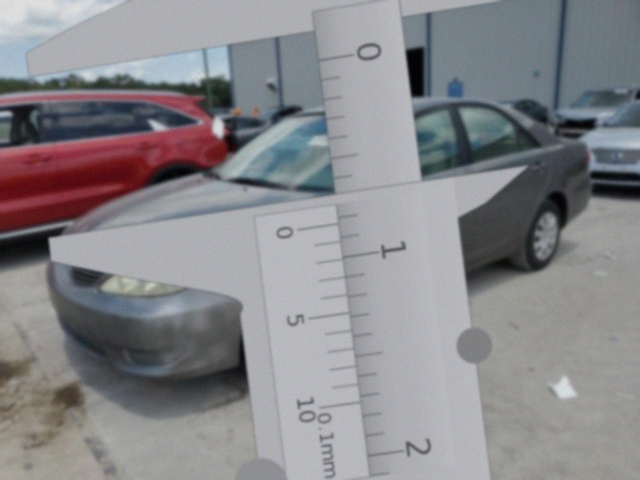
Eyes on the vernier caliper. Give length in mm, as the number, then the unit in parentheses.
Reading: 8.3 (mm)
